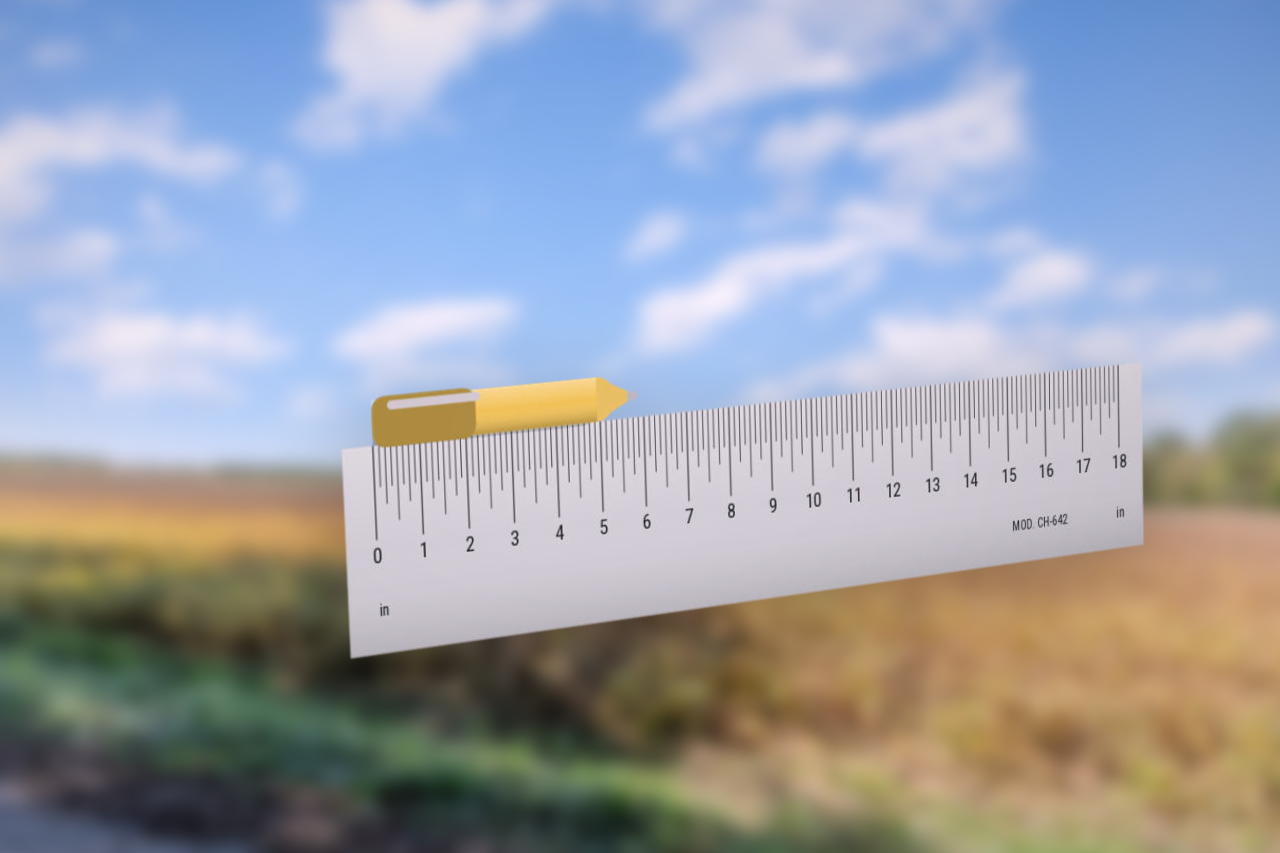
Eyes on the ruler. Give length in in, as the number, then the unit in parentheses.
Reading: 5.875 (in)
